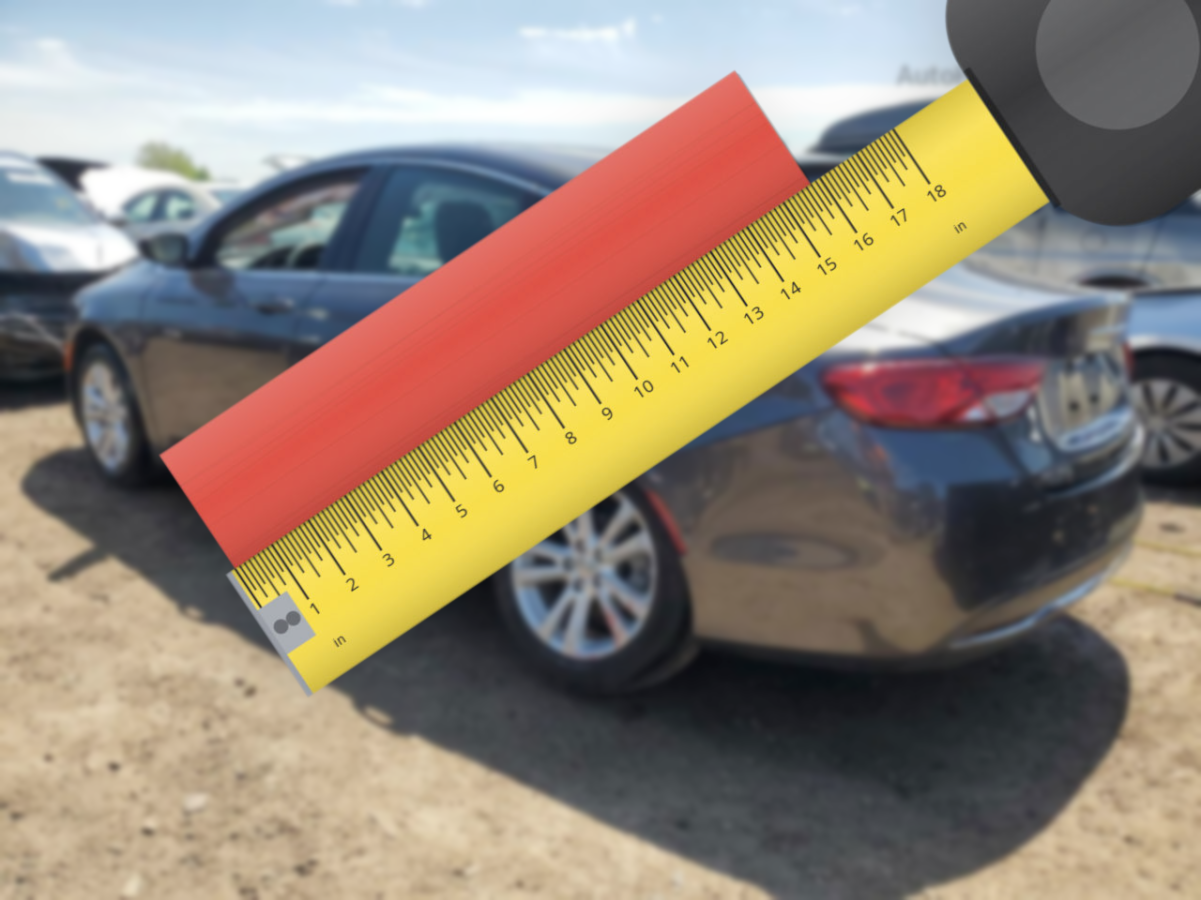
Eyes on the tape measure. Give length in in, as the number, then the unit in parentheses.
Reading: 15.75 (in)
